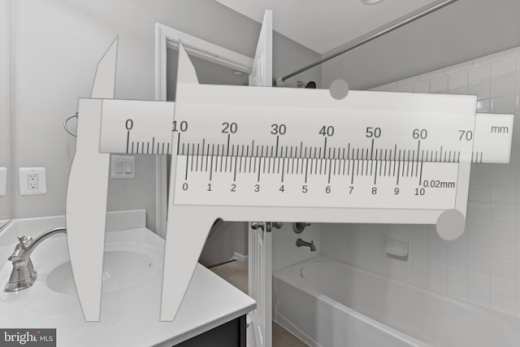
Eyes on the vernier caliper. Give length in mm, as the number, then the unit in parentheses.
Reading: 12.0 (mm)
